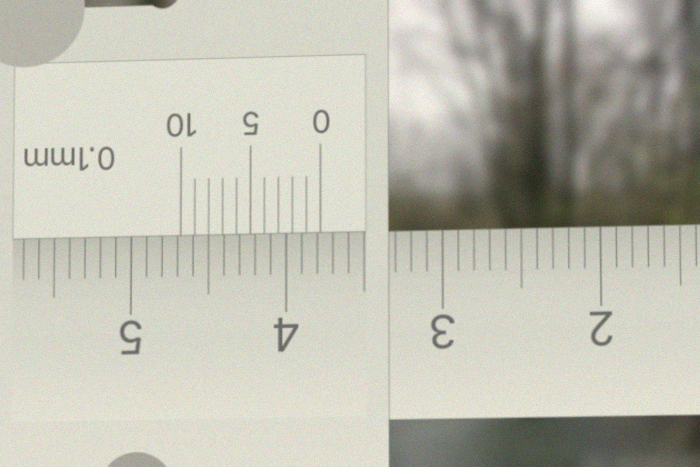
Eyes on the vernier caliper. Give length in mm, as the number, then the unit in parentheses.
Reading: 37.8 (mm)
